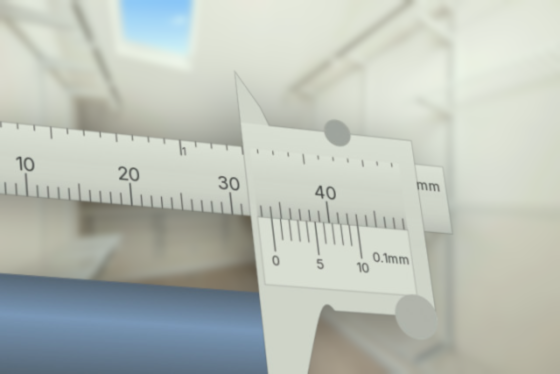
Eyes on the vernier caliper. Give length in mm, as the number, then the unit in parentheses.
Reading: 34.0 (mm)
